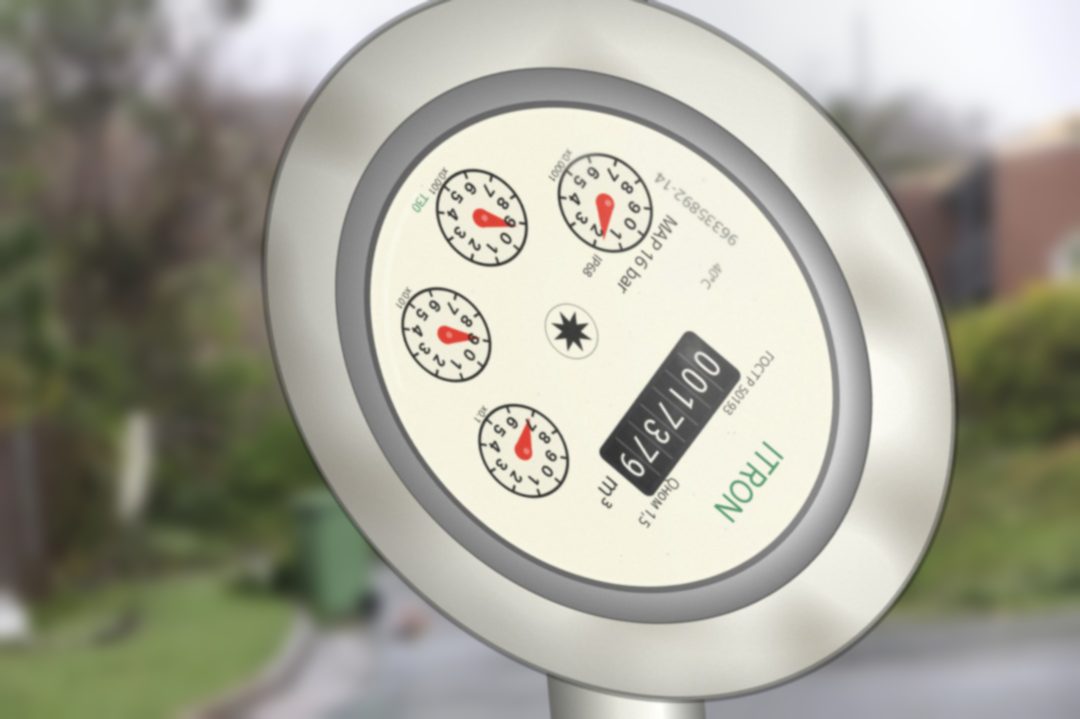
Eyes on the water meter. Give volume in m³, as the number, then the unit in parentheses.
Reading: 17379.6891 (m³)
